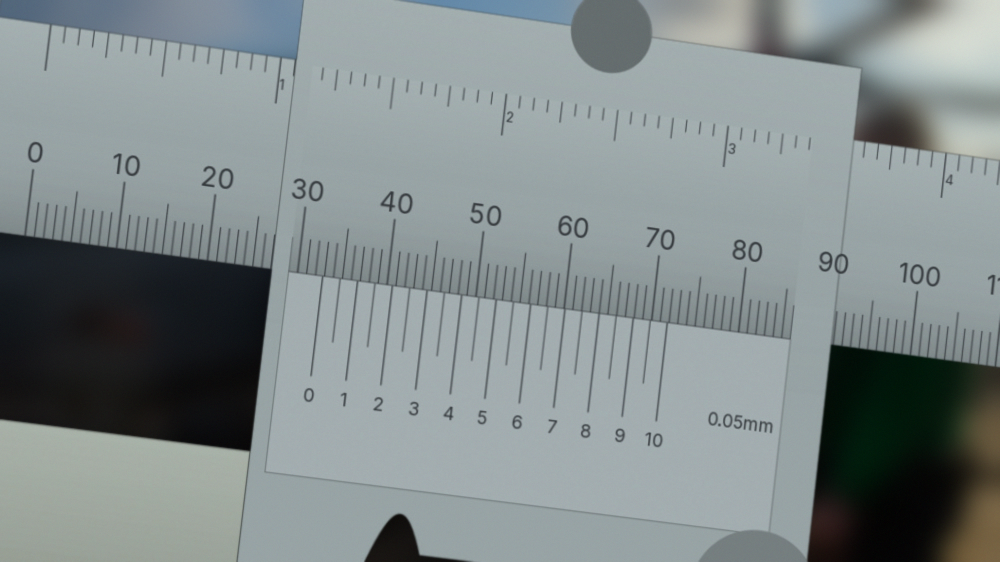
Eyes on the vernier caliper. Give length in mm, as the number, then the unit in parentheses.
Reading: 32.8 (mm)
